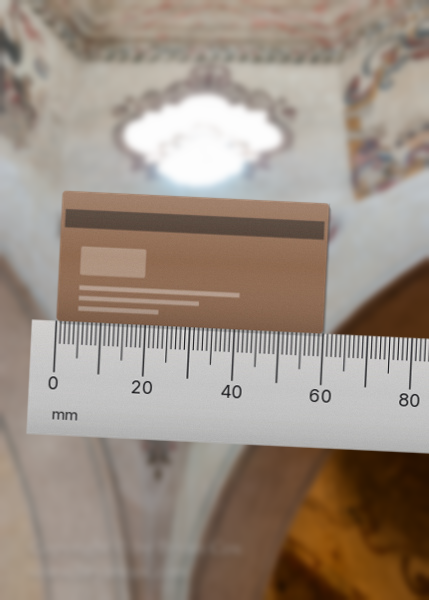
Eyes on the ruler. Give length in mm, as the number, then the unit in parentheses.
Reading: 60 (mm)
